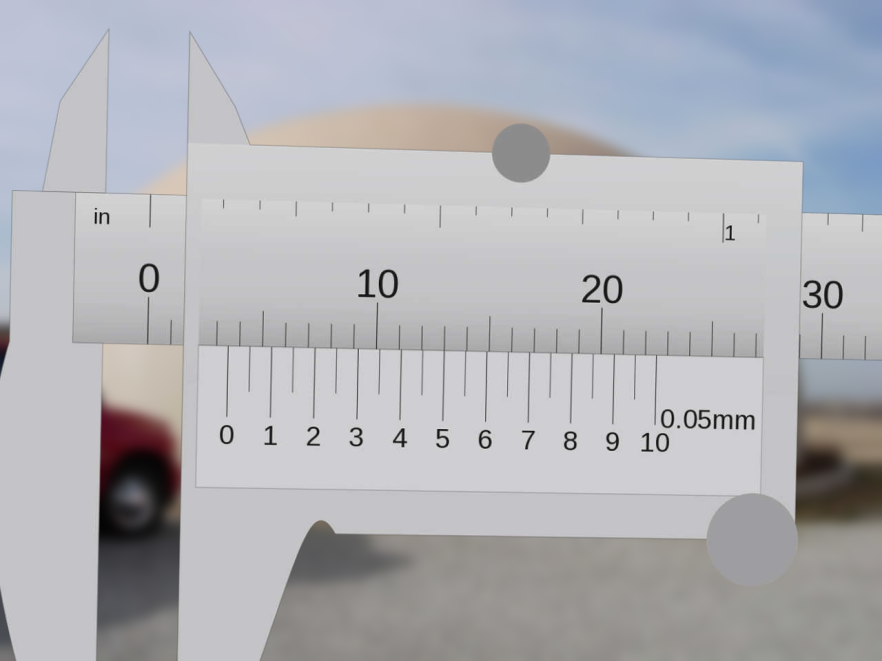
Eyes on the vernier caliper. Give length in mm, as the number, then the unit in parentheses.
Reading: 3.50 (mm)
